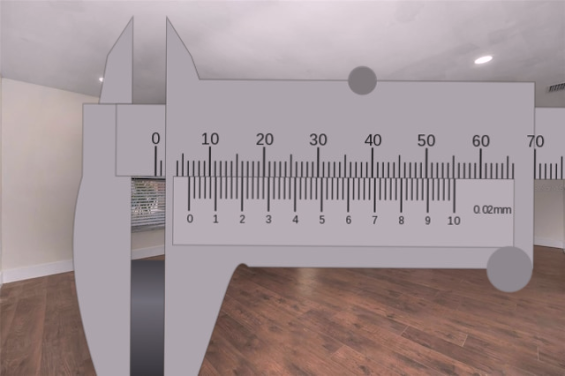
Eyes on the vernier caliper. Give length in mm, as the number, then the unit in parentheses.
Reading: 6.2 (mm)
